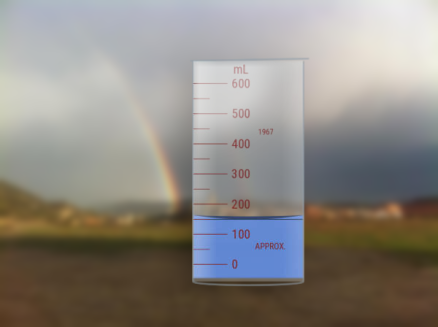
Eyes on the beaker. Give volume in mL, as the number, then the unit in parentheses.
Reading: 150 (mL)
